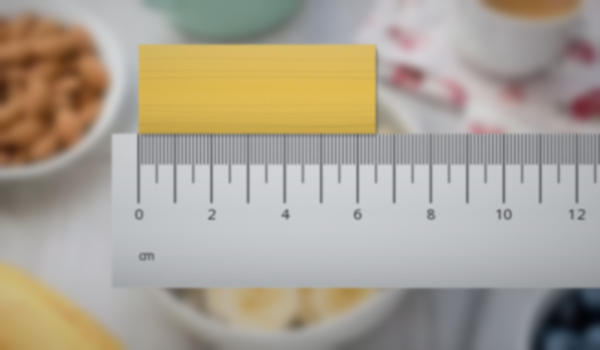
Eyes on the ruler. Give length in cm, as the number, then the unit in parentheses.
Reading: 6.5 (cm)
